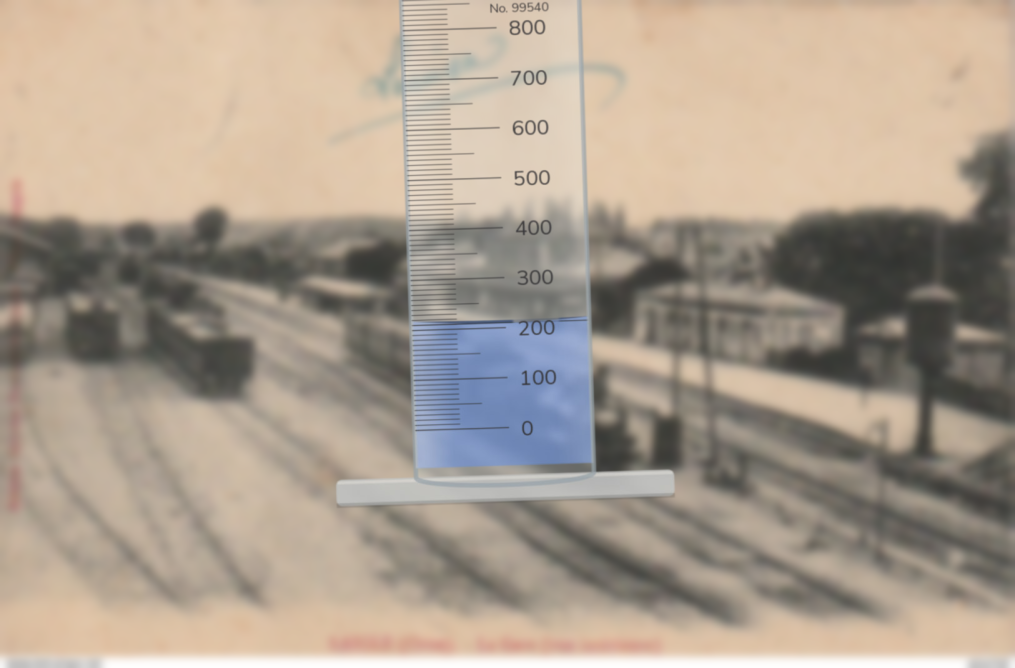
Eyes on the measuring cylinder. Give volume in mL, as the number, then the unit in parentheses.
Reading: 210 (mL)
